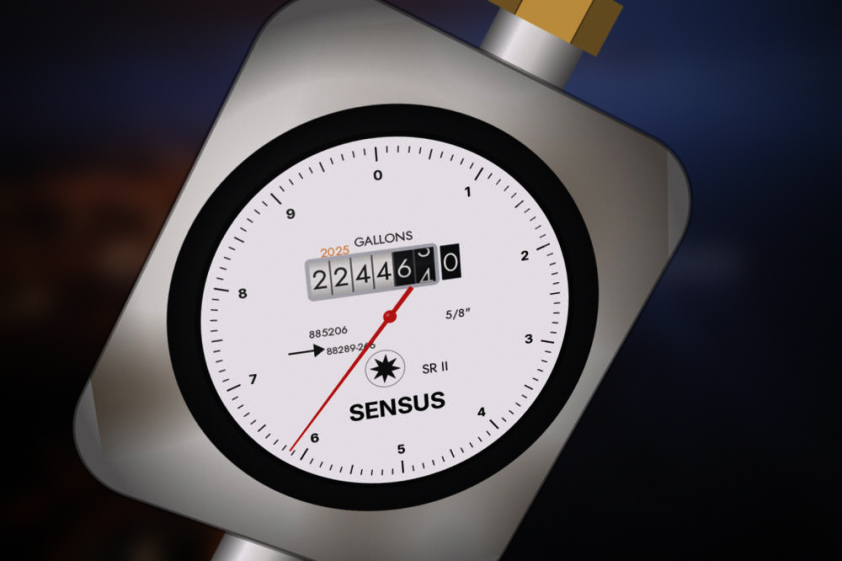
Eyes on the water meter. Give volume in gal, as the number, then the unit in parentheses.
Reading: 2244636.1 (gal)
